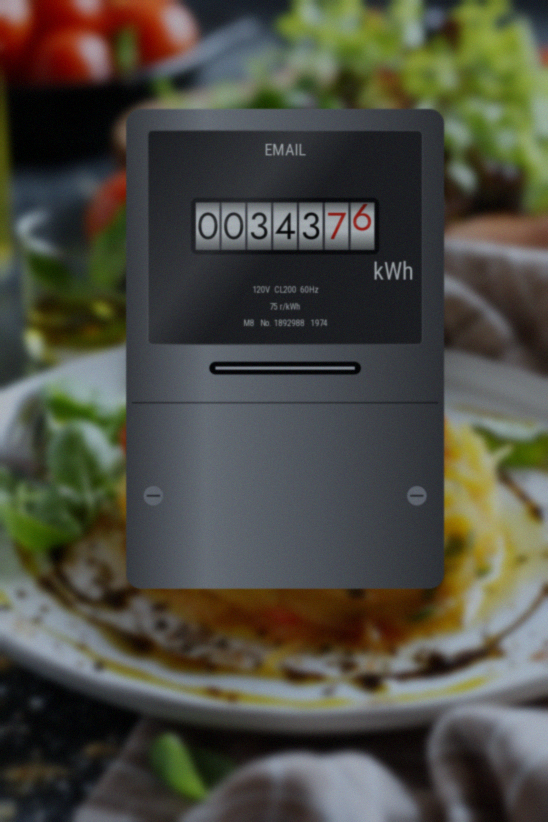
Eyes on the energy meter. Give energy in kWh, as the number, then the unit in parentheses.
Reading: 343.76 (kWh)
